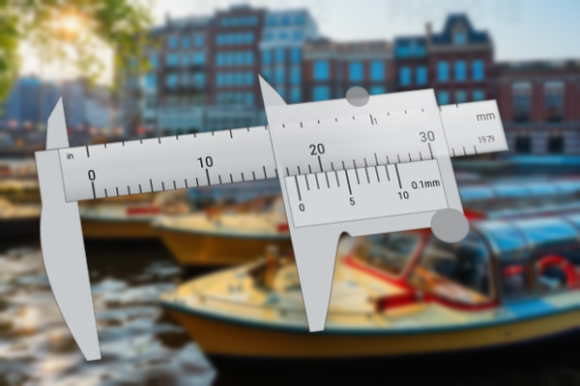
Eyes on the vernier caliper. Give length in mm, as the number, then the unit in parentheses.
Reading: 17.6 (mm)
